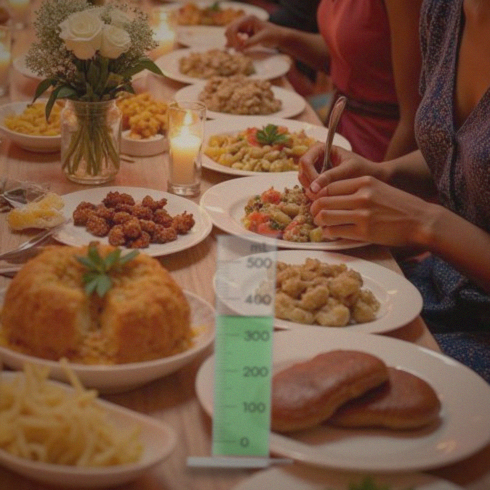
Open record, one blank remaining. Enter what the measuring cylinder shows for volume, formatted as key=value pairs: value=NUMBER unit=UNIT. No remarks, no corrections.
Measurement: value=350 unit=mL
